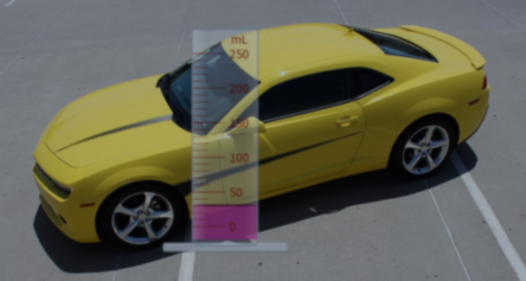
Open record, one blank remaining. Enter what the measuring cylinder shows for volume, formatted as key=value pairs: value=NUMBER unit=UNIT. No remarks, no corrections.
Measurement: value=30 unit=mL
